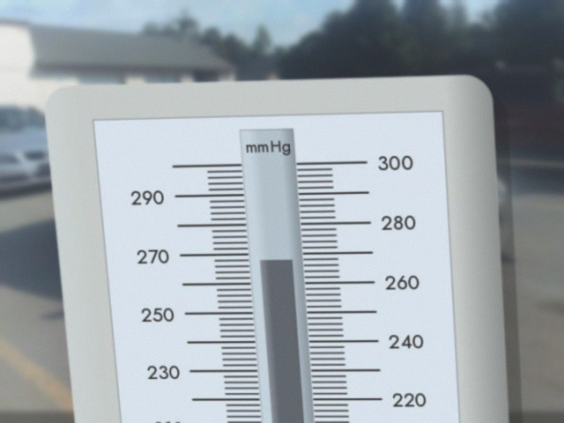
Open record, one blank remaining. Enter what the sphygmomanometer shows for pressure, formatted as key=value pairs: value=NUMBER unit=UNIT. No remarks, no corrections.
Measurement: value=268 unit=mmHg
